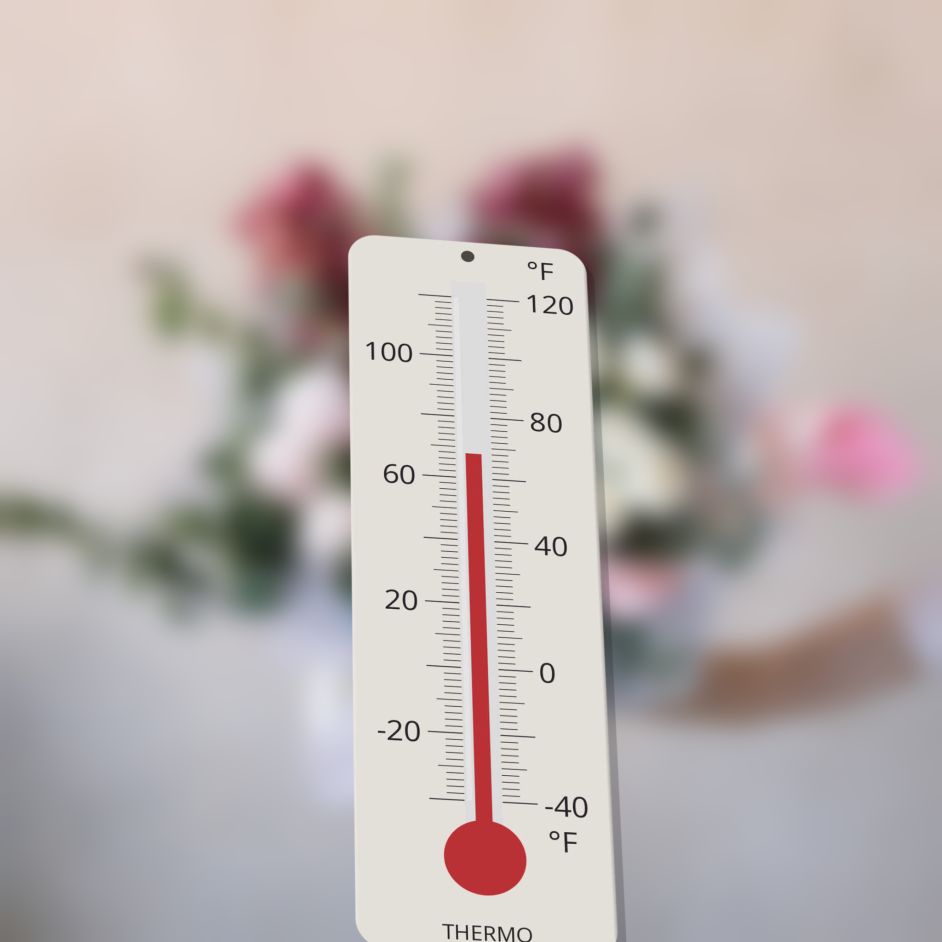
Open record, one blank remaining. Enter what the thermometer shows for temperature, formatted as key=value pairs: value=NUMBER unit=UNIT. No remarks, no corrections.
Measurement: value=68 unit=°F
